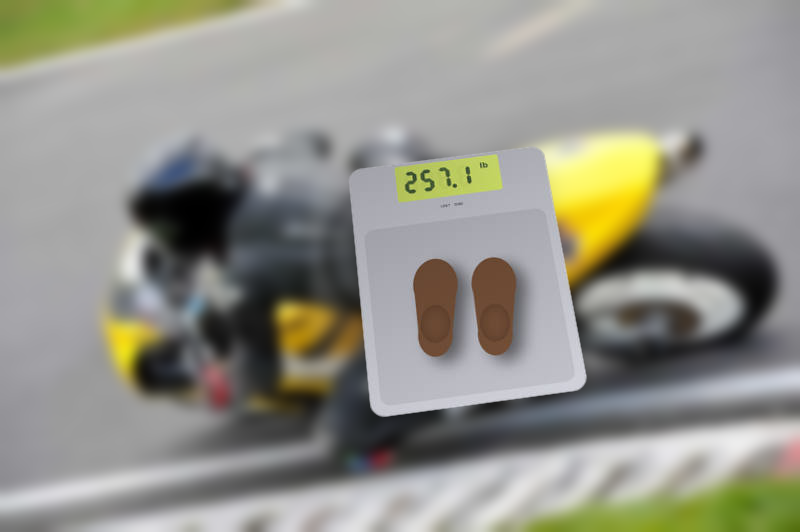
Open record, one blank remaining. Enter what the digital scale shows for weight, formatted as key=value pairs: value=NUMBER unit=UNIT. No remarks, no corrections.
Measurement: value=257.1 unit=lb
